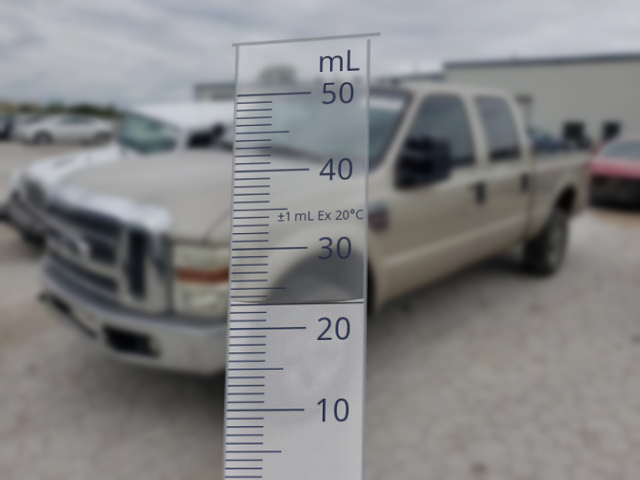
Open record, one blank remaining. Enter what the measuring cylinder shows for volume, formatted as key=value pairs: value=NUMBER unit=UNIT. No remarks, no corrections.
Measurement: value=23 unit=mL
